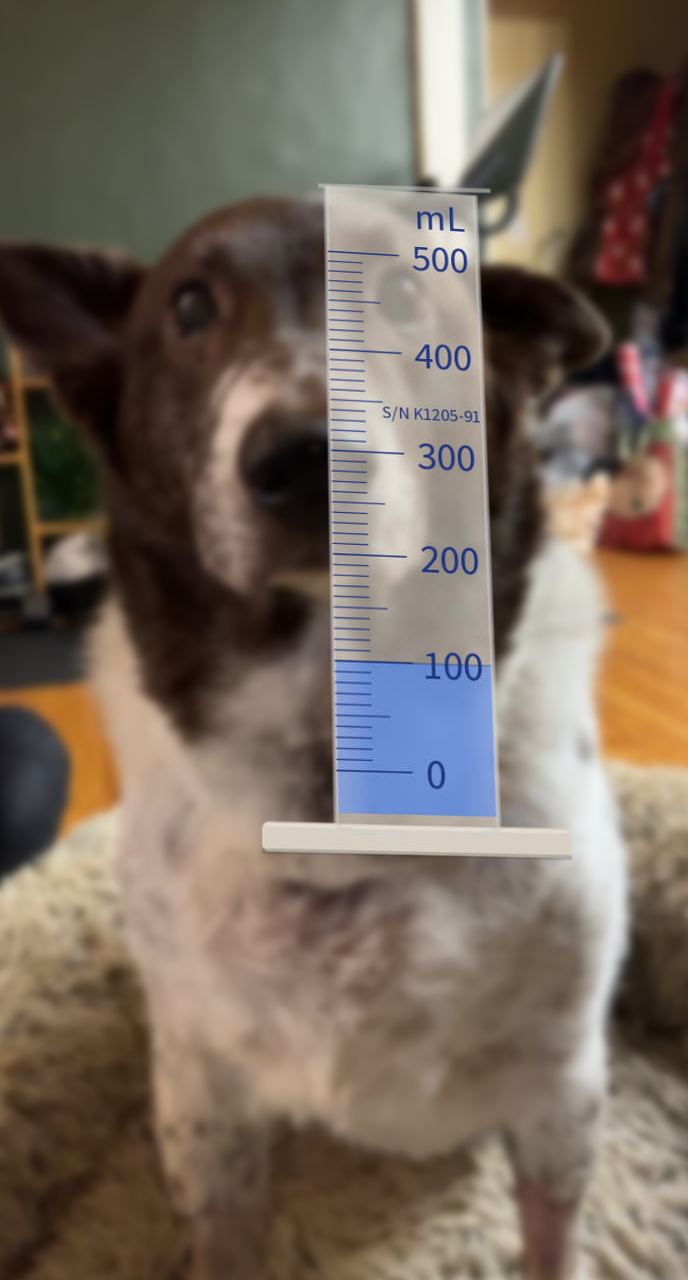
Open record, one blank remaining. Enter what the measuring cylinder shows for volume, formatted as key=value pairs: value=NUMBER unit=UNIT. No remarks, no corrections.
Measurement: value=100 unit=mL
